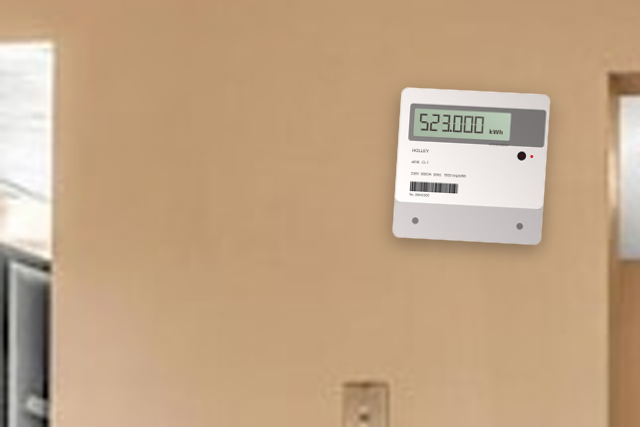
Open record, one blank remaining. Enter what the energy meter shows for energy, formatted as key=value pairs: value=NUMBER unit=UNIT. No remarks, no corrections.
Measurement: value=523.000 unit=kWh
